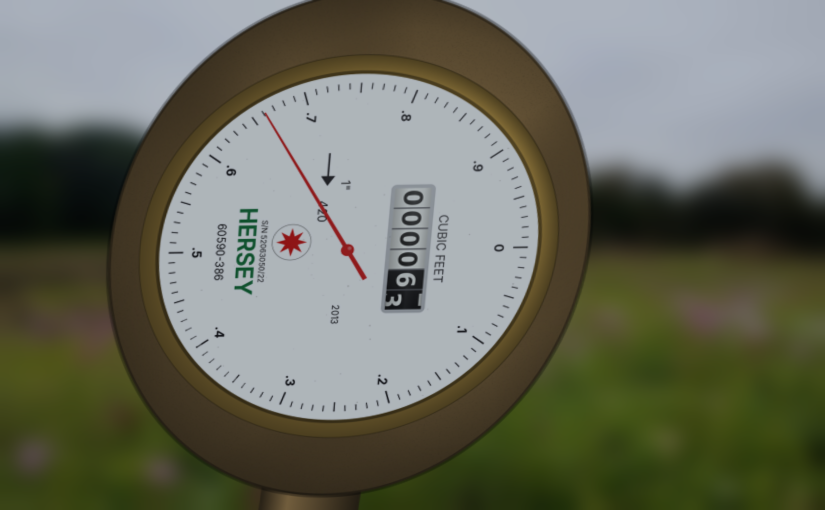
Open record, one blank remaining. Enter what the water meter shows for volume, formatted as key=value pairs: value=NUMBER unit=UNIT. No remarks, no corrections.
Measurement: value=62.66 unit=ft³
